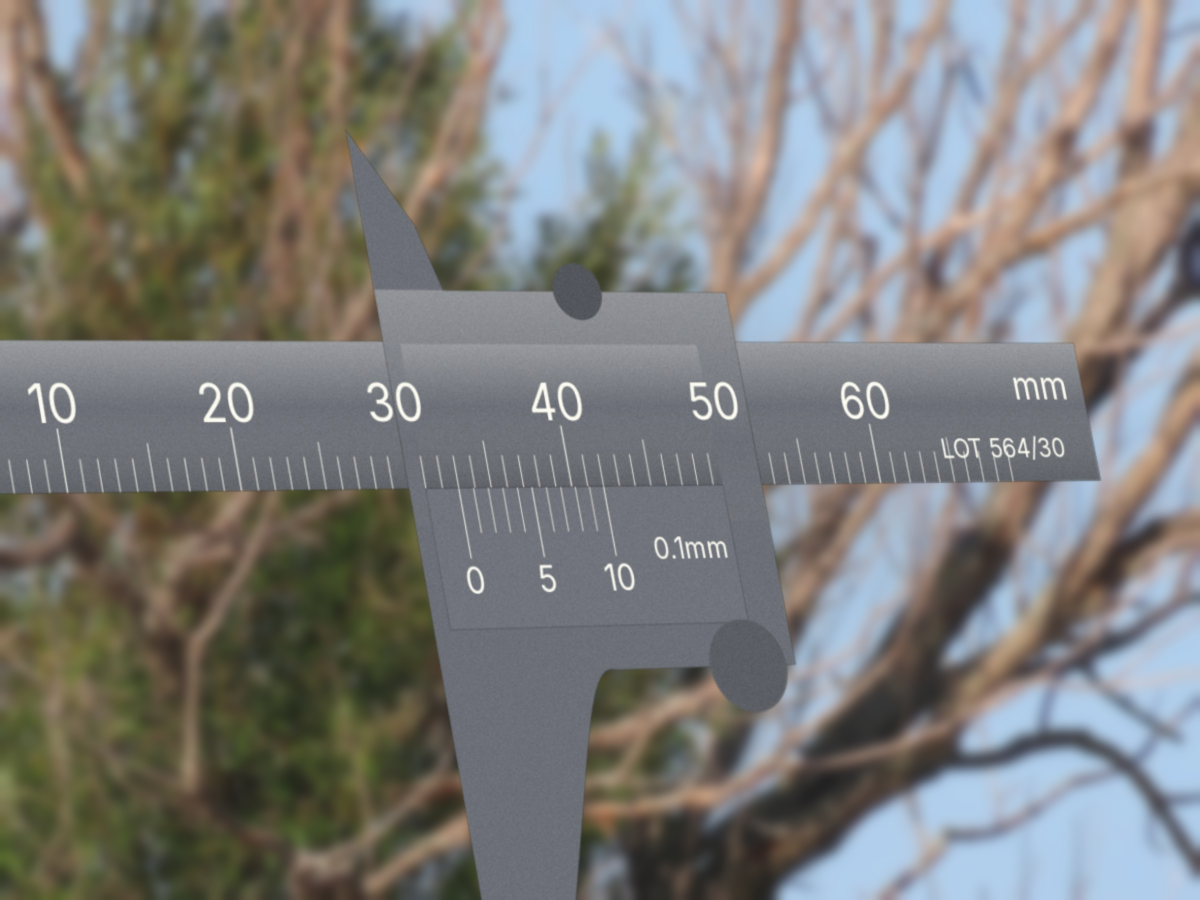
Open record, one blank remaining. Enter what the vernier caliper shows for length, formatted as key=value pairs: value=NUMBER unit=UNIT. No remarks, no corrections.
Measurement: value=33.0 unit=mm
